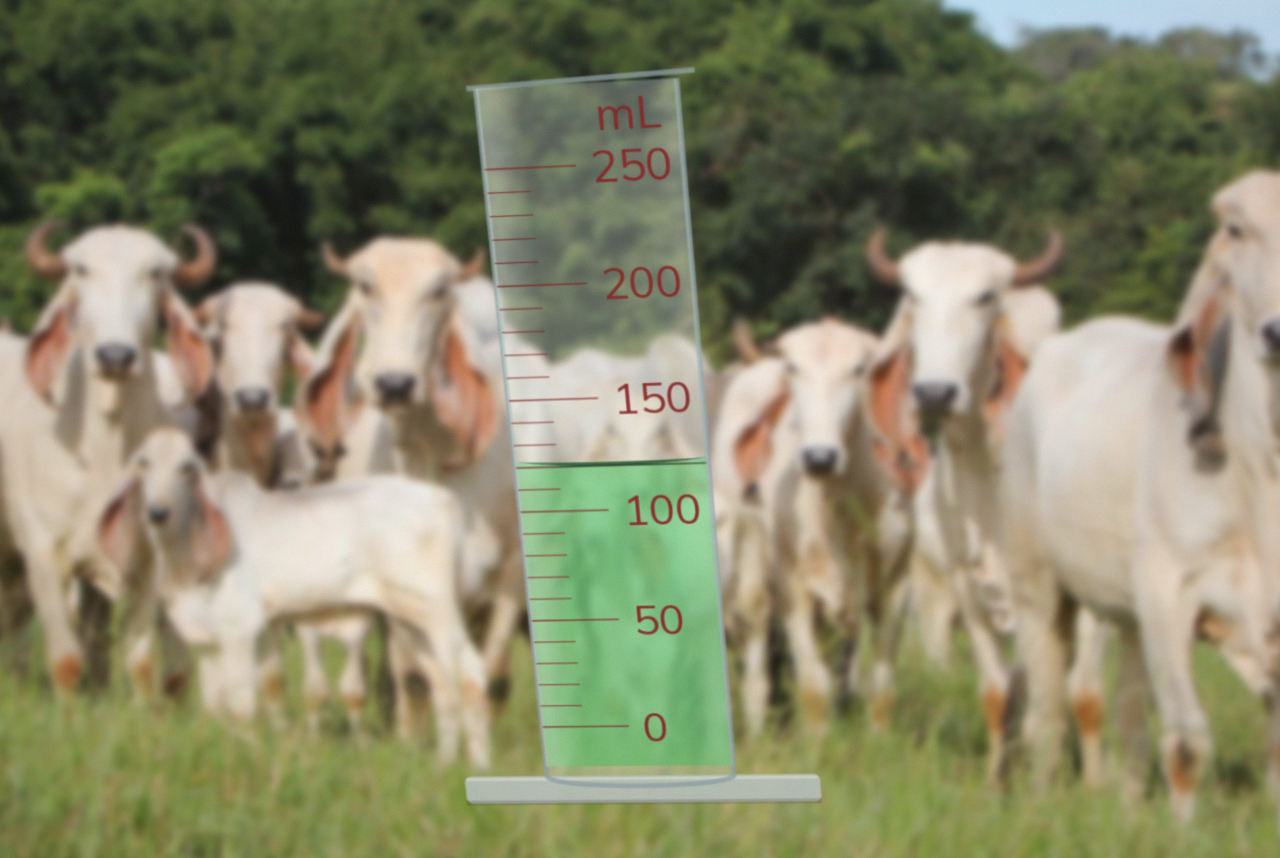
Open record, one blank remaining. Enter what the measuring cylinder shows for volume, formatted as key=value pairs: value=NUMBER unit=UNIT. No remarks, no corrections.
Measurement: value=120 unit=mL
